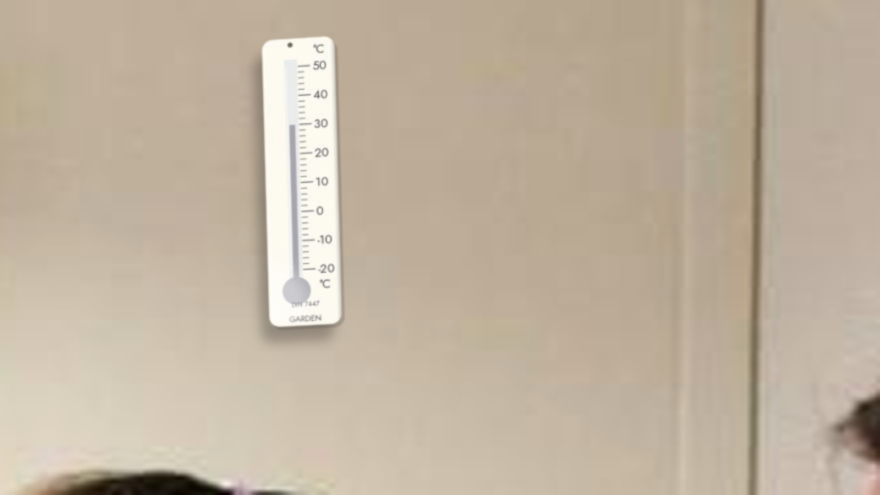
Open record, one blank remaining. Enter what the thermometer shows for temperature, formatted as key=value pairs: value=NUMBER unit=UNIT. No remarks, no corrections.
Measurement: value=30 unit=°C
